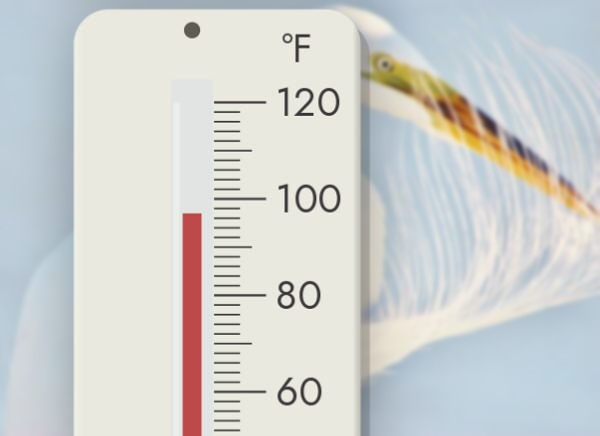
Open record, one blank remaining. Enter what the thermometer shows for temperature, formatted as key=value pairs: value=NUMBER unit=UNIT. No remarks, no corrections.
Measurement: value=97 unit=°F
